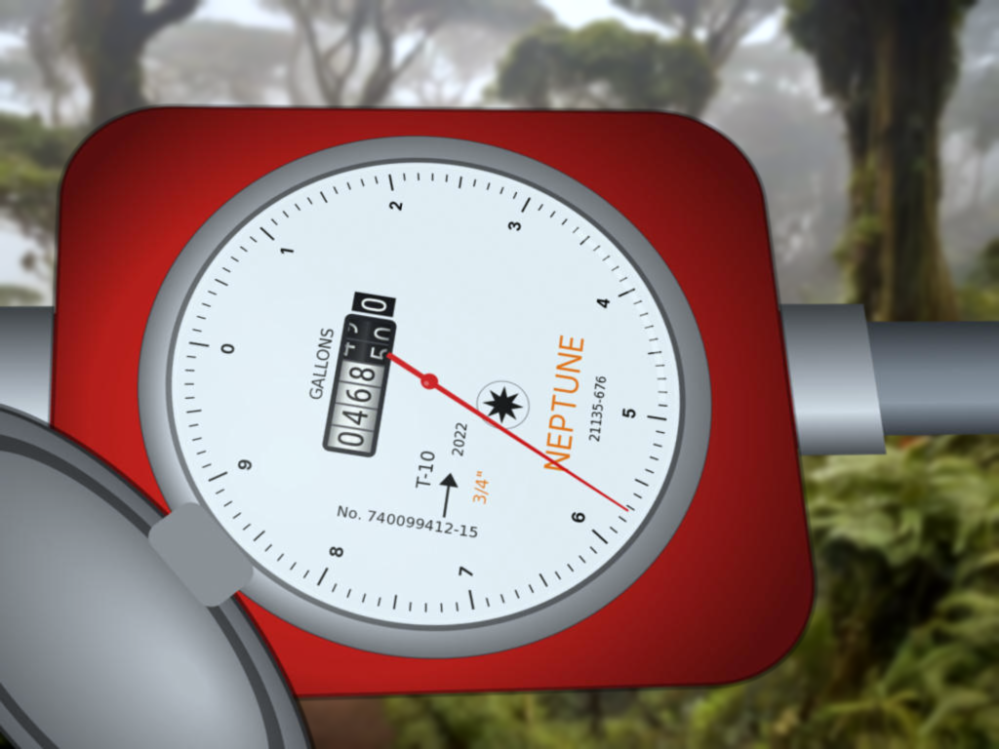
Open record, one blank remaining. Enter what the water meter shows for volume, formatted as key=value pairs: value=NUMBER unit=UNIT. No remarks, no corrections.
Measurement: value=468495.7 unit=gal
